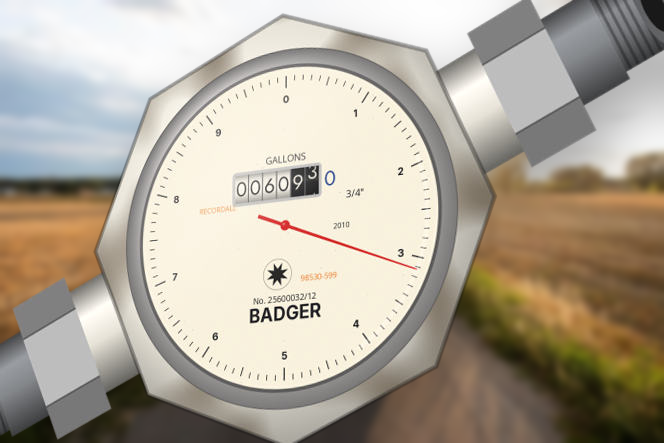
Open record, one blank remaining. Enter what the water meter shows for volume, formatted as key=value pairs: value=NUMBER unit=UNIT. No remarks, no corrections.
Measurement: value=60933.1 unit=gal
